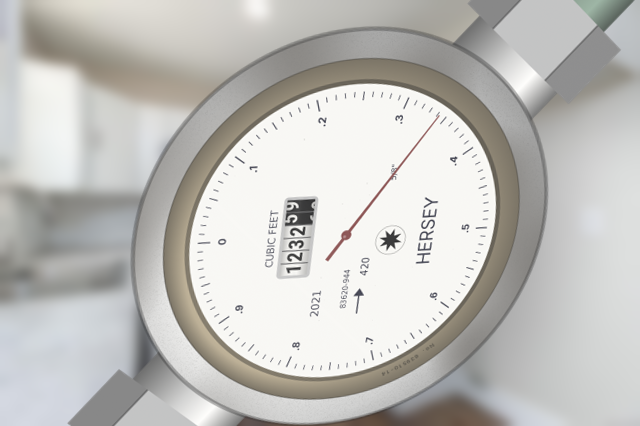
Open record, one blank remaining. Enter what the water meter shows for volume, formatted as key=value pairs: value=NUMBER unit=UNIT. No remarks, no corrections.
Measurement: value=123259.34 unit=ft³
